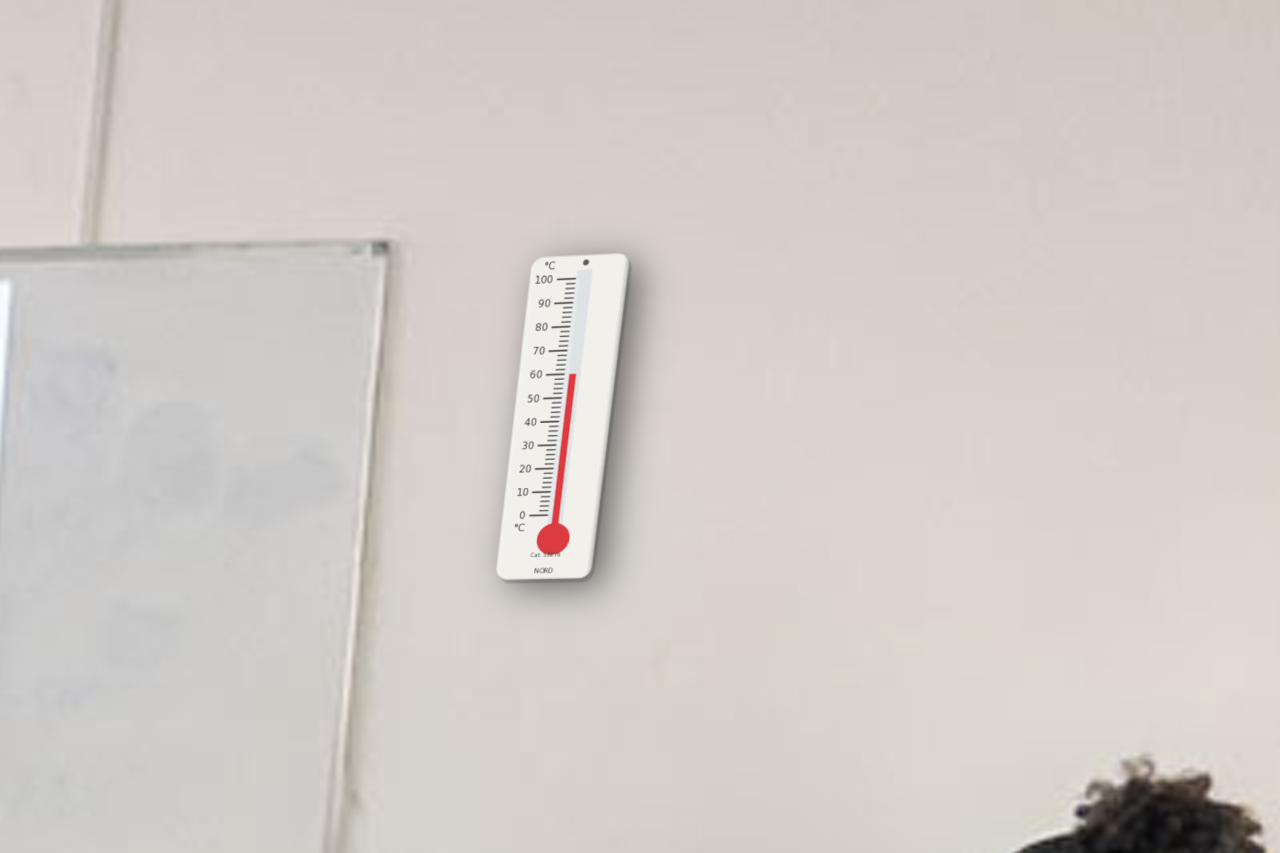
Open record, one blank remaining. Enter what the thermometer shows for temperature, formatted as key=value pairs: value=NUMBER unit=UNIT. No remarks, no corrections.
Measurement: value=60 unit=°C
